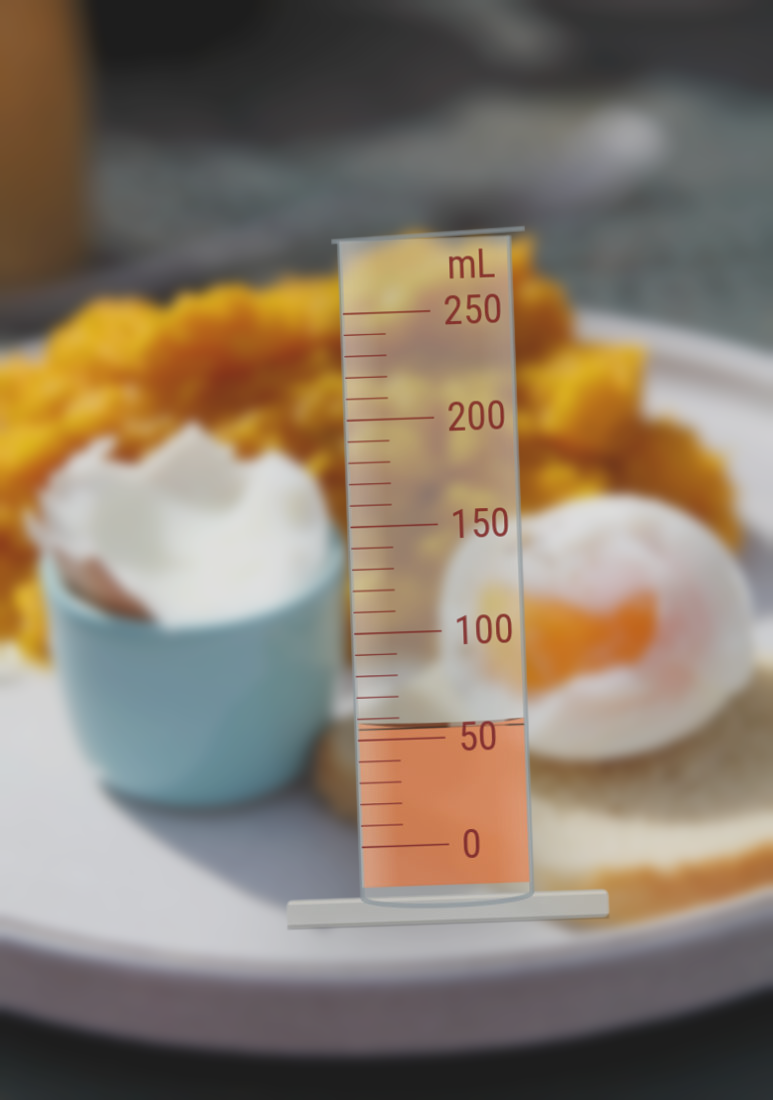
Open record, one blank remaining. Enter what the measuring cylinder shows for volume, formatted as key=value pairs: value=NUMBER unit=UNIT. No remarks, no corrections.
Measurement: value=55 unit=mL
